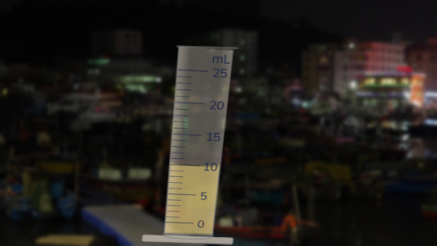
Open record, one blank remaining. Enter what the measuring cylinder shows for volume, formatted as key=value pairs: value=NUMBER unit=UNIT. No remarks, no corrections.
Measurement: value=10 unit=mL
